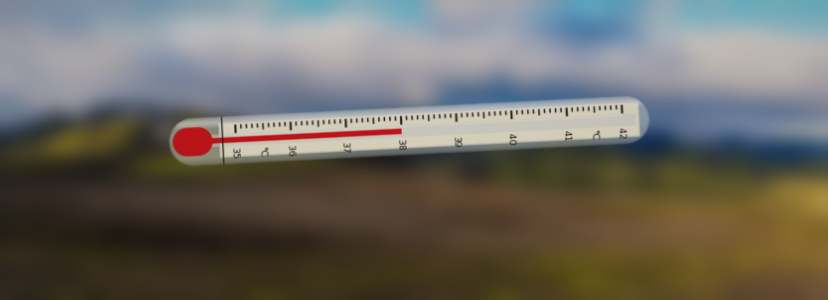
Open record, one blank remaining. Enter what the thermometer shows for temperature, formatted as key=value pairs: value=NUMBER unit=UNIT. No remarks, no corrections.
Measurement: value=38 unit=°C
